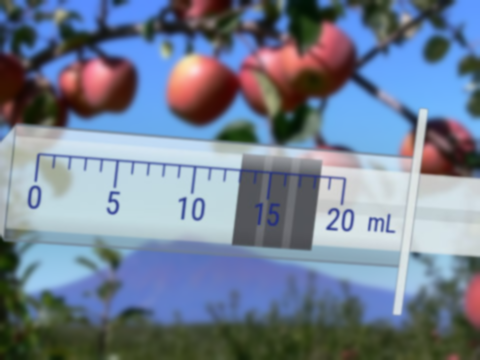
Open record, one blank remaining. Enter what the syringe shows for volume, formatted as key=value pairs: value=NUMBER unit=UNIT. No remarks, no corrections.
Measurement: value=13 unit=mL
